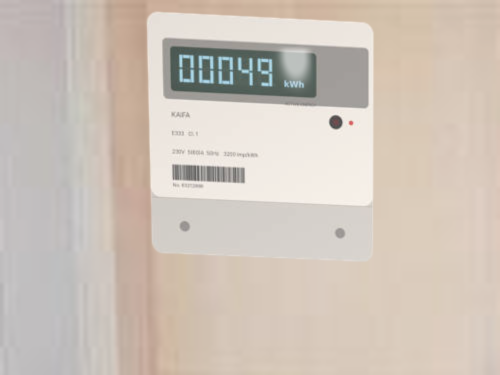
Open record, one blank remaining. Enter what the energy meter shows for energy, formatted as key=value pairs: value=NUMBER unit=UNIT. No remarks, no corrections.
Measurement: value=49 unit=kWh
